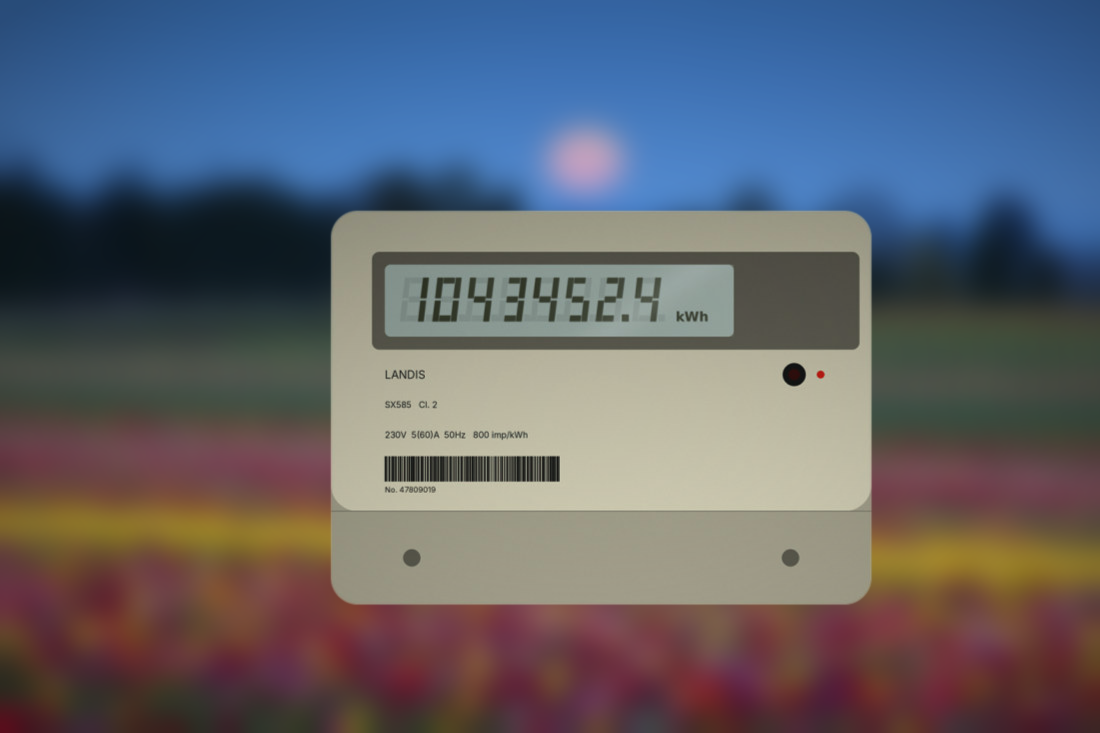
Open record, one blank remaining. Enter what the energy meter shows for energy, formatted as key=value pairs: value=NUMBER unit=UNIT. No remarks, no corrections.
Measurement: value=1043452.4 unit=kWh
